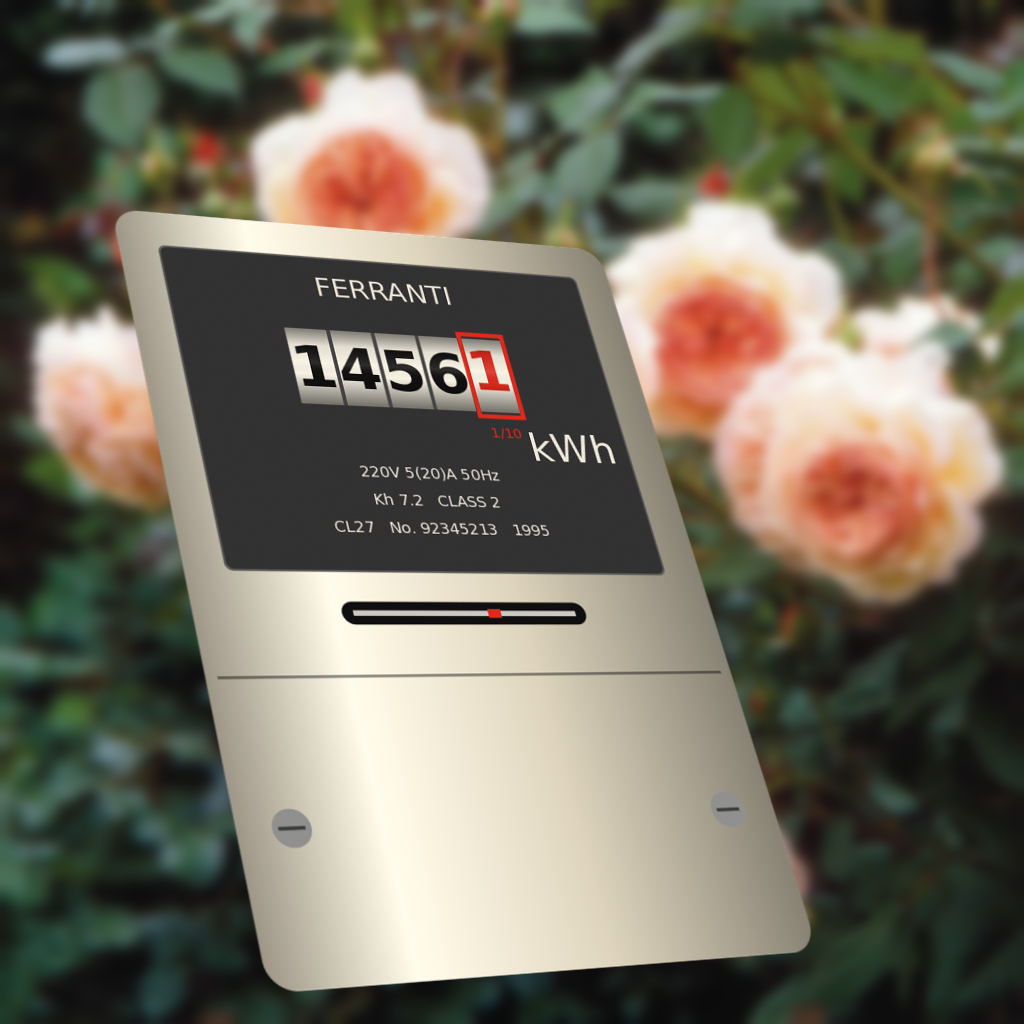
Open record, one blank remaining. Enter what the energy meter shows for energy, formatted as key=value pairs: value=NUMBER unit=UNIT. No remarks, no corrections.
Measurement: value=1456.1 unit=kWh
